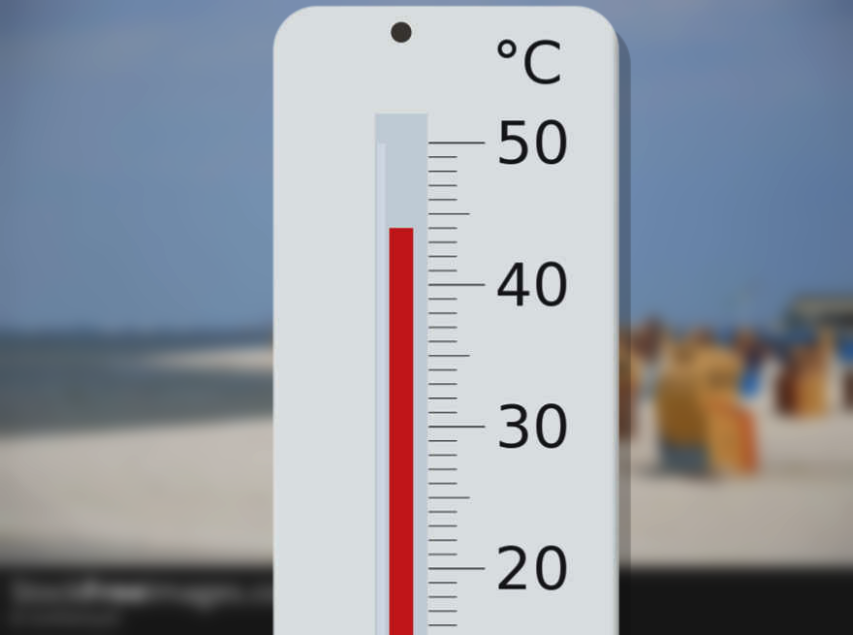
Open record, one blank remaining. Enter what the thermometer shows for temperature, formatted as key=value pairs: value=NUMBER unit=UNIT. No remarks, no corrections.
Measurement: value=44 unit=°C
